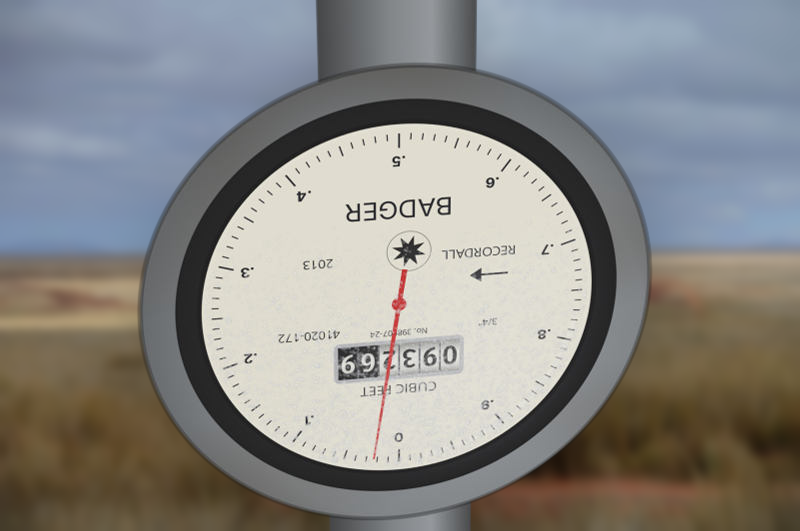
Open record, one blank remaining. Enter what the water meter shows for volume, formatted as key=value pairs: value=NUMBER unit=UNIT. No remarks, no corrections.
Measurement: value=93269.02 unit=ft³
